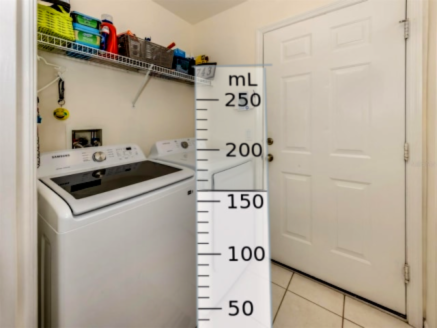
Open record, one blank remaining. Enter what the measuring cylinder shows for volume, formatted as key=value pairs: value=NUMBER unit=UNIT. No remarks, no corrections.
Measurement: value=160 unit=mL
